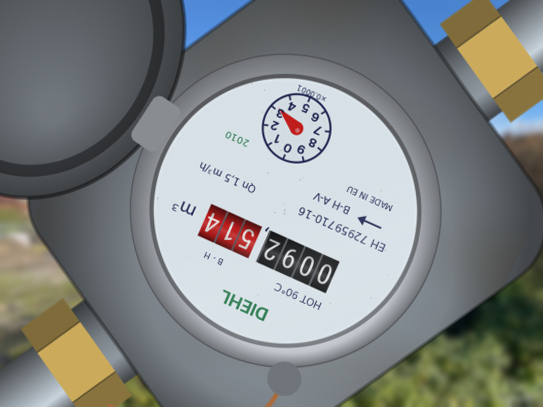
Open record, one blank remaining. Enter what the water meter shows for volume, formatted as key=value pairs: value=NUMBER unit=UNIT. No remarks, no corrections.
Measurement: value=92.5143 unit=m³
